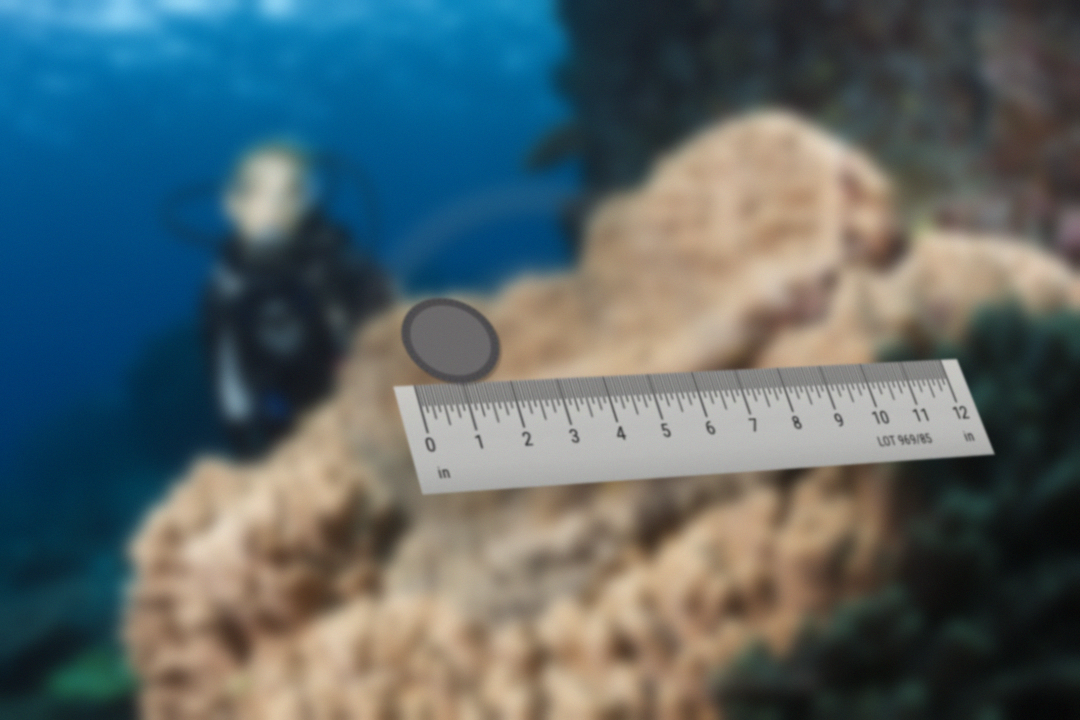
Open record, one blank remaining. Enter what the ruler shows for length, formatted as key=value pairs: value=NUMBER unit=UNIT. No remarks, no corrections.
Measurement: value=2 unit=in
